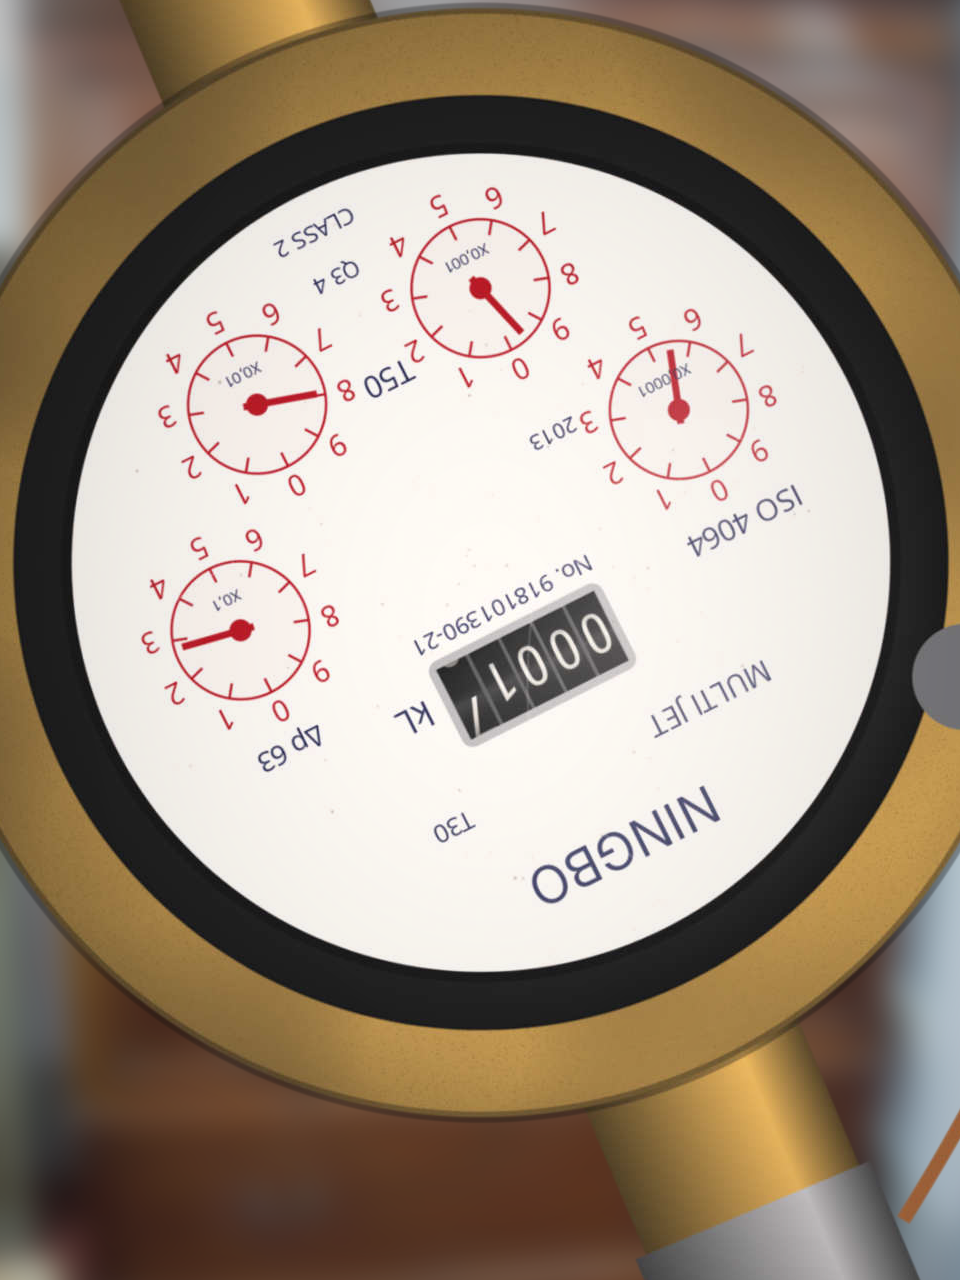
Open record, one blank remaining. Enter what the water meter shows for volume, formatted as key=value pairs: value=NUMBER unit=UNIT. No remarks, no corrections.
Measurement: value=17.2795 unit=kL
